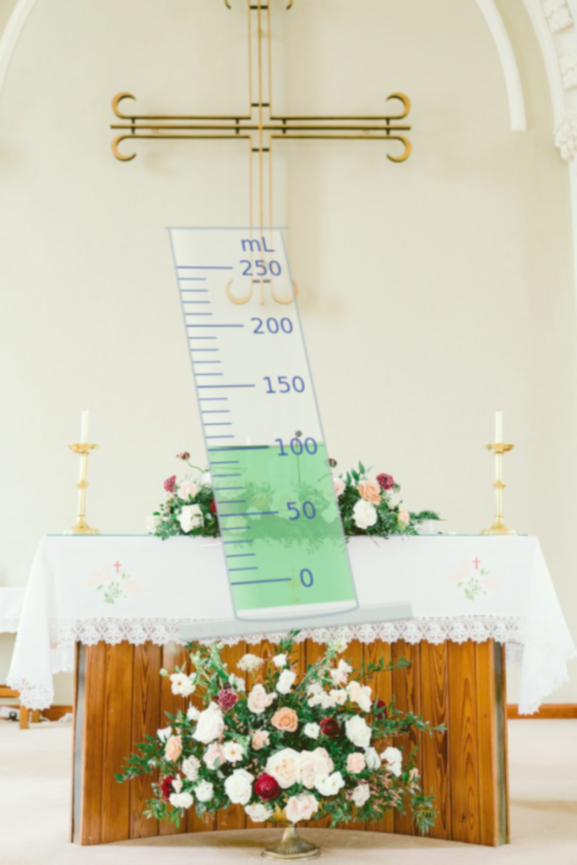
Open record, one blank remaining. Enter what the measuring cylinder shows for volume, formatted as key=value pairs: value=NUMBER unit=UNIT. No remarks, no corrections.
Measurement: value=100 unit=mL
